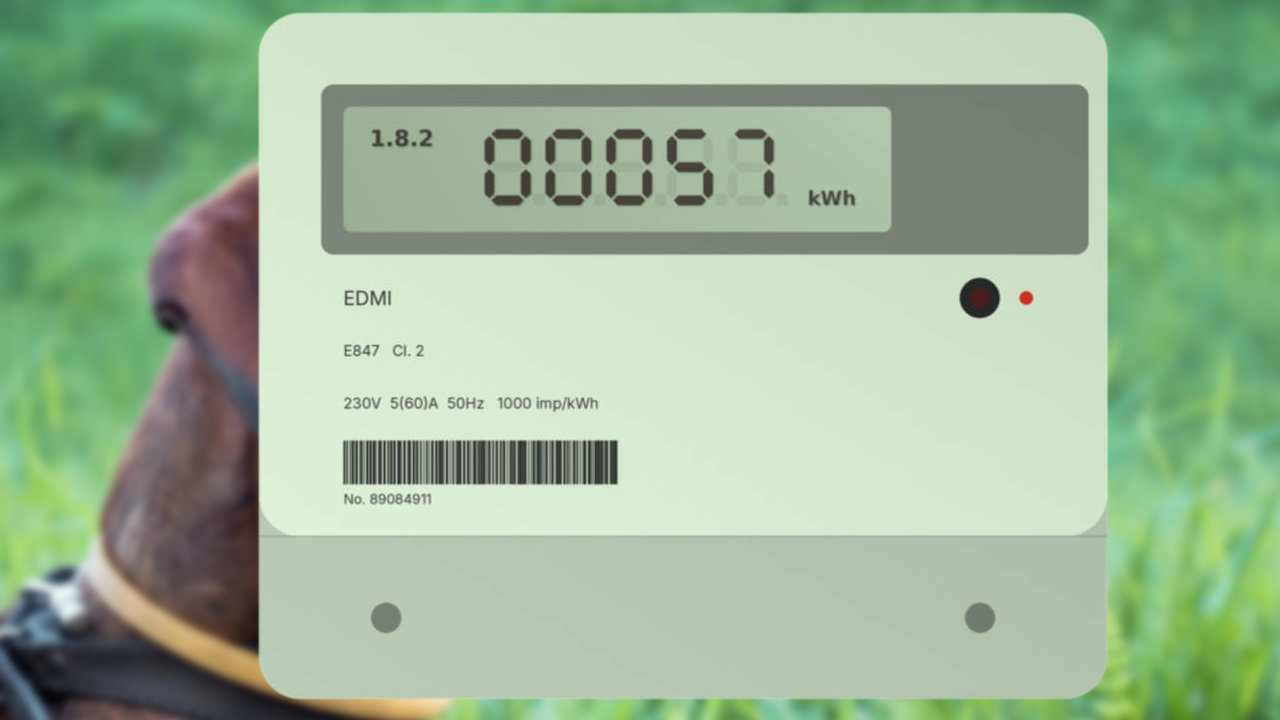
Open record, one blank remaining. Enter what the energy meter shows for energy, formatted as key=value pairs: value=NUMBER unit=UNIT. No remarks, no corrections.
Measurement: value=57 unit=kWh
